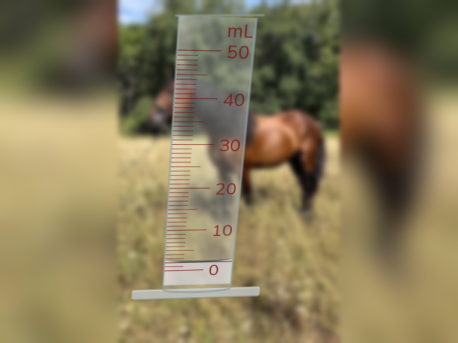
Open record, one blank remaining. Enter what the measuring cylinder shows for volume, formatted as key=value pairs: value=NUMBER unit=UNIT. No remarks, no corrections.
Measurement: value=2 unit=mL
